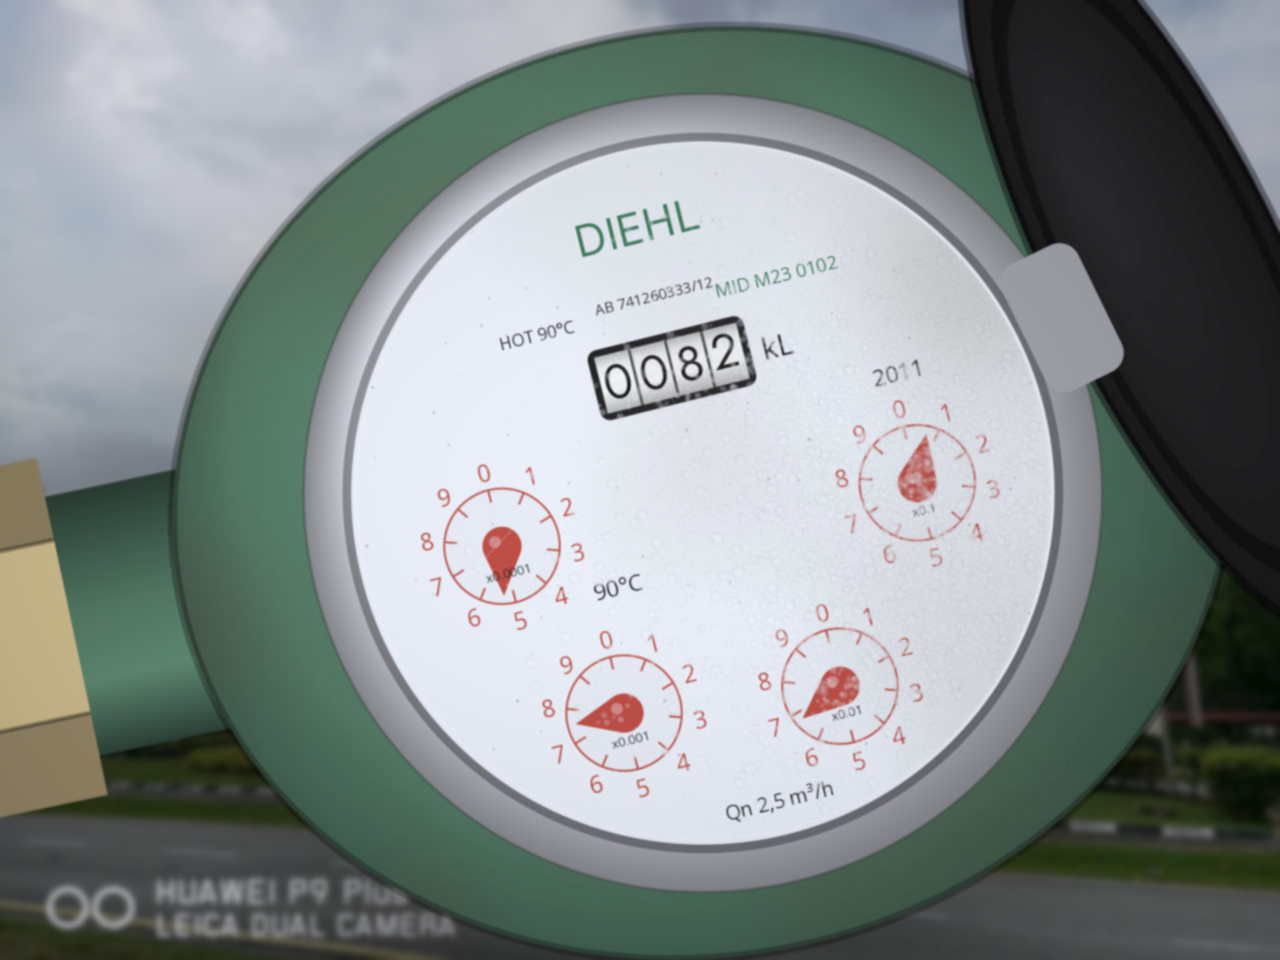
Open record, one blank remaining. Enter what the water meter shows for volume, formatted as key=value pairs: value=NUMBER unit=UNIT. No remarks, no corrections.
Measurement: value=82.0675 unit=kL
